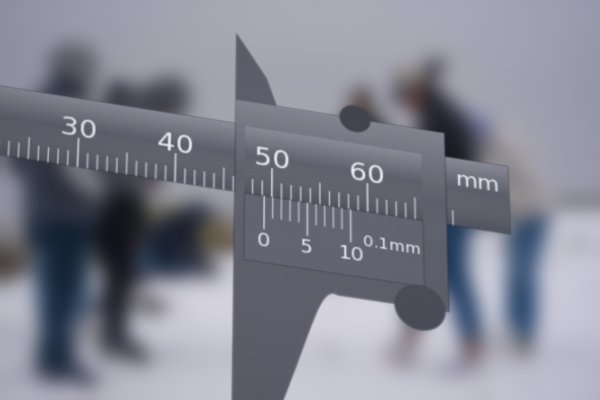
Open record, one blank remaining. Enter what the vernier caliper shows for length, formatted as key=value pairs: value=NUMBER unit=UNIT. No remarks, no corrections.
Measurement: value=49.2 unit=mm
